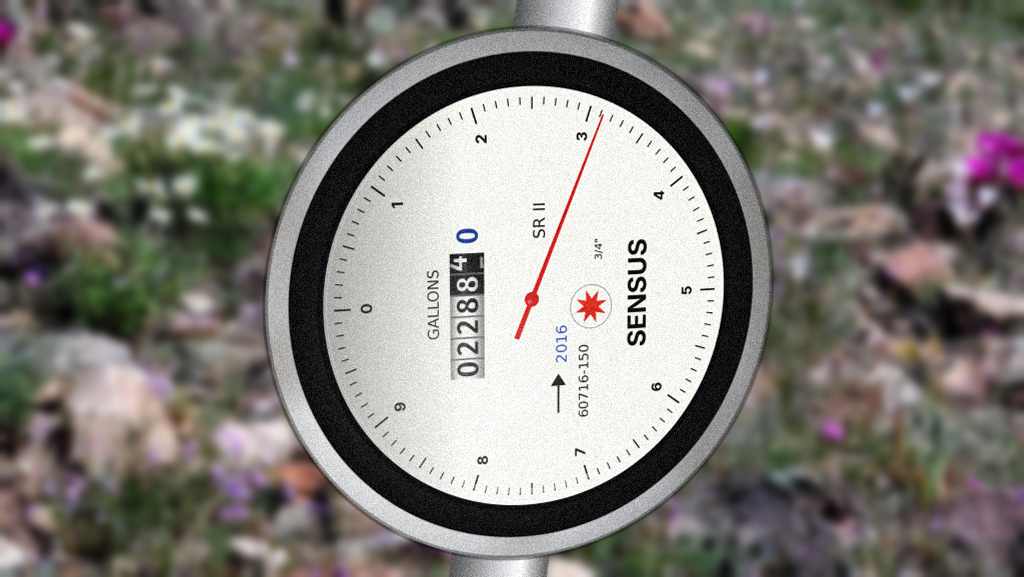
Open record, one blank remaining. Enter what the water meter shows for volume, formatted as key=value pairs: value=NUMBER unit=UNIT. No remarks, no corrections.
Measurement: value=228843.1 unit=gal
